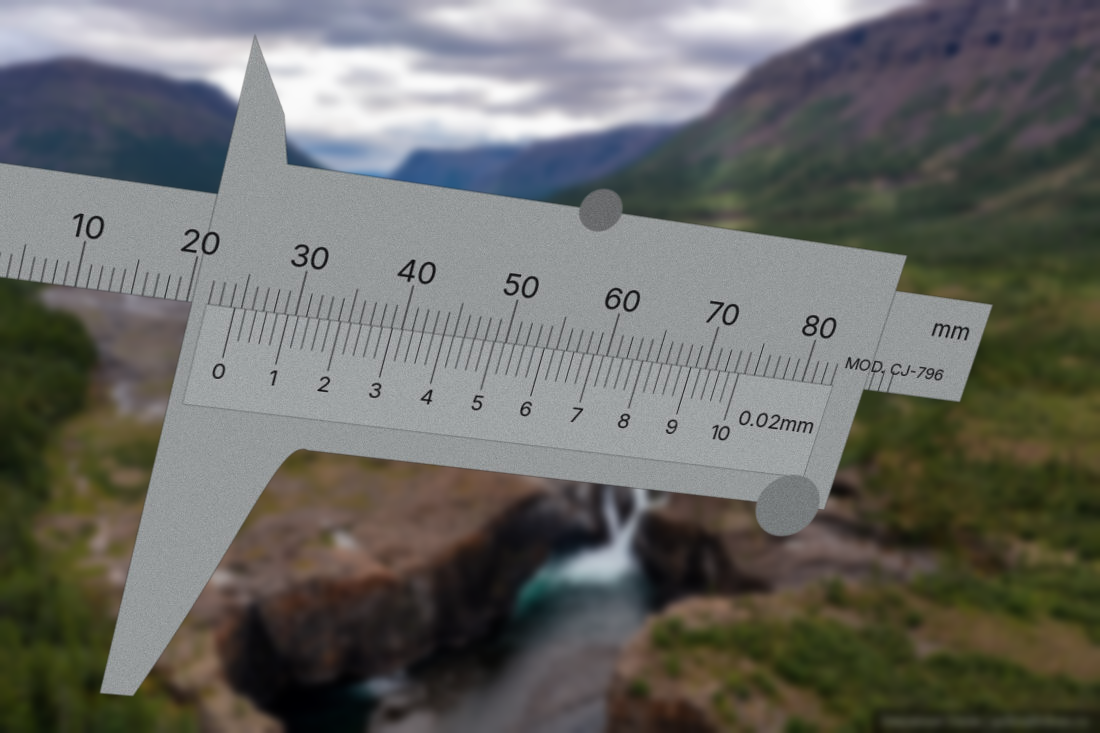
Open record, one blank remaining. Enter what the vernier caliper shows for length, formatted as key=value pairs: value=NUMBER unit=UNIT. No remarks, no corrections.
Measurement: value=24.4 unit=mm
